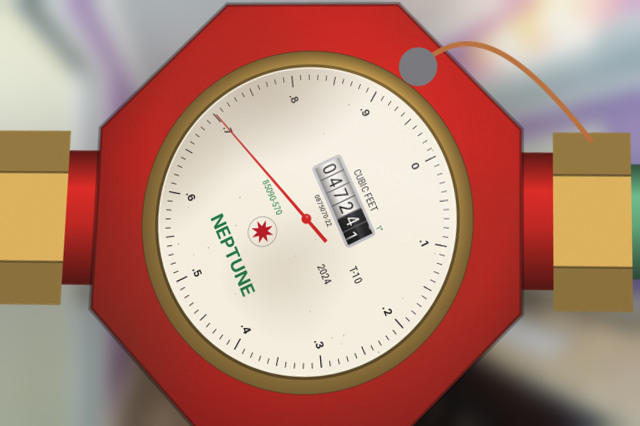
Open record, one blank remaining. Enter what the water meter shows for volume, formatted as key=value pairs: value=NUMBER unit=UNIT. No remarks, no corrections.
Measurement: value=47240.70 unit=ft³
